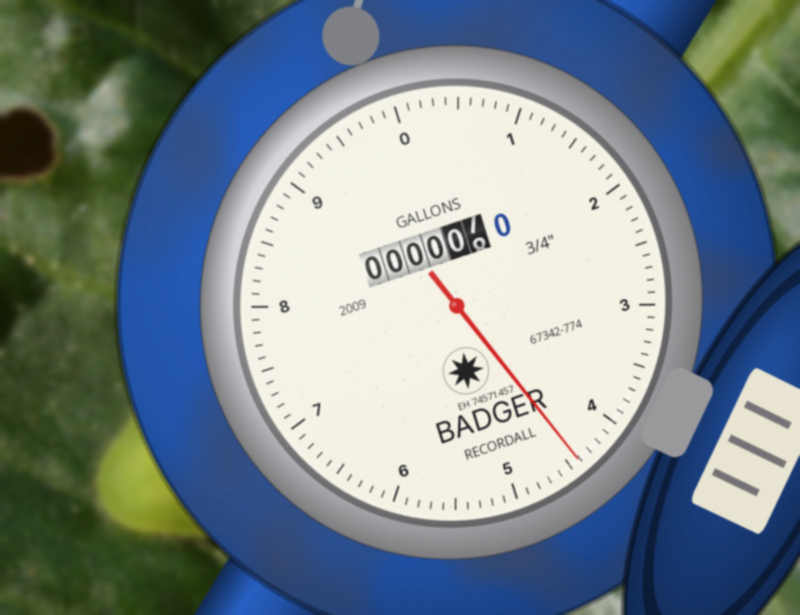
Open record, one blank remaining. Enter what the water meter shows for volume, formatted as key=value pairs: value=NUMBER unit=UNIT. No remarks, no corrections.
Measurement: value=74.4 unit=gal
